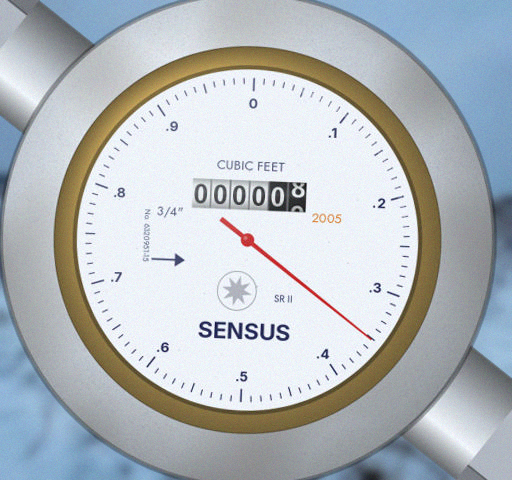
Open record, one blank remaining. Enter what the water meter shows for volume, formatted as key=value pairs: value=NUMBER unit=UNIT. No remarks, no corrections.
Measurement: value=8.35 unit=ft³
